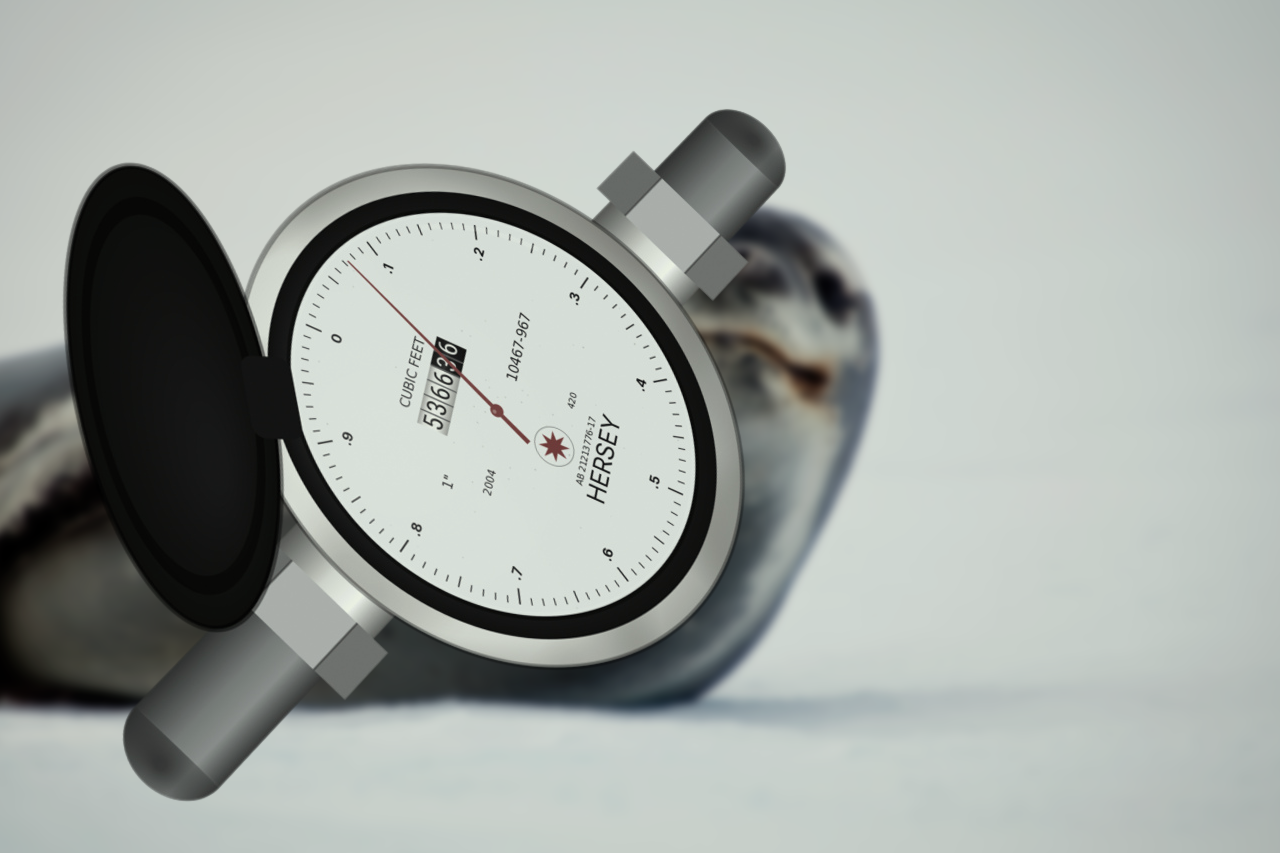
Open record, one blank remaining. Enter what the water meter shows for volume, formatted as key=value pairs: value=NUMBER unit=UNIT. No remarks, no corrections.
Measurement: value=536636.07 unit=ft³
